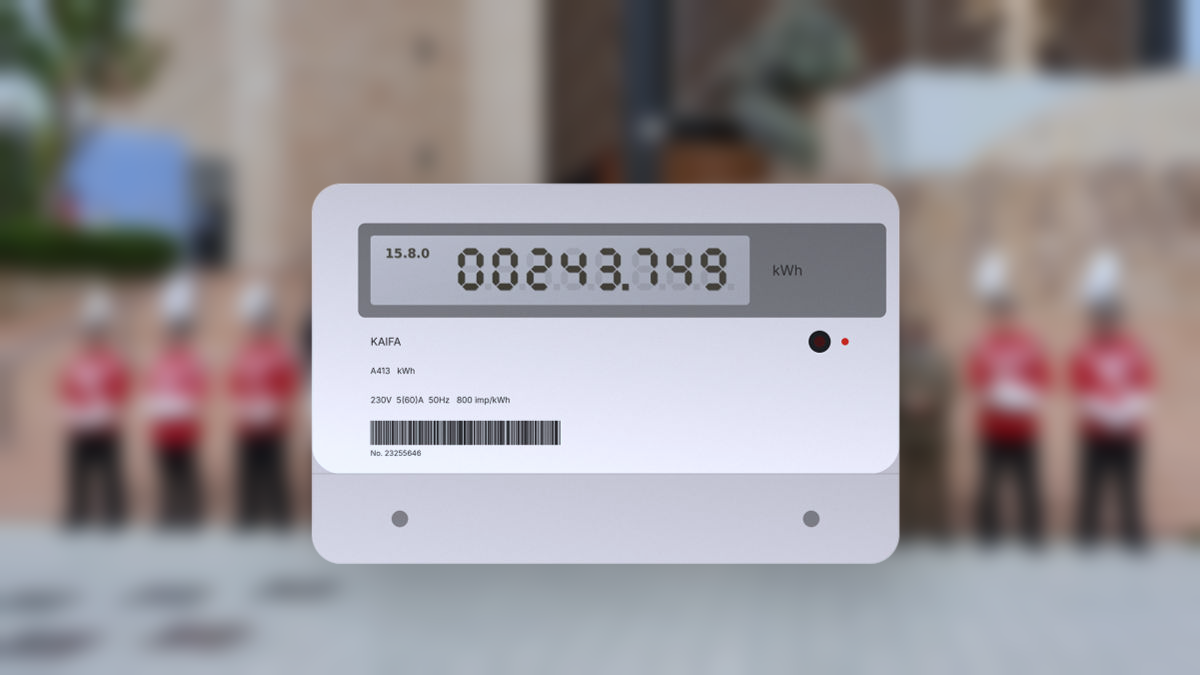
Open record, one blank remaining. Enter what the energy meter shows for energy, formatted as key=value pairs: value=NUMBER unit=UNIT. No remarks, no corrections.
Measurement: value=243.749 unit=kWh
